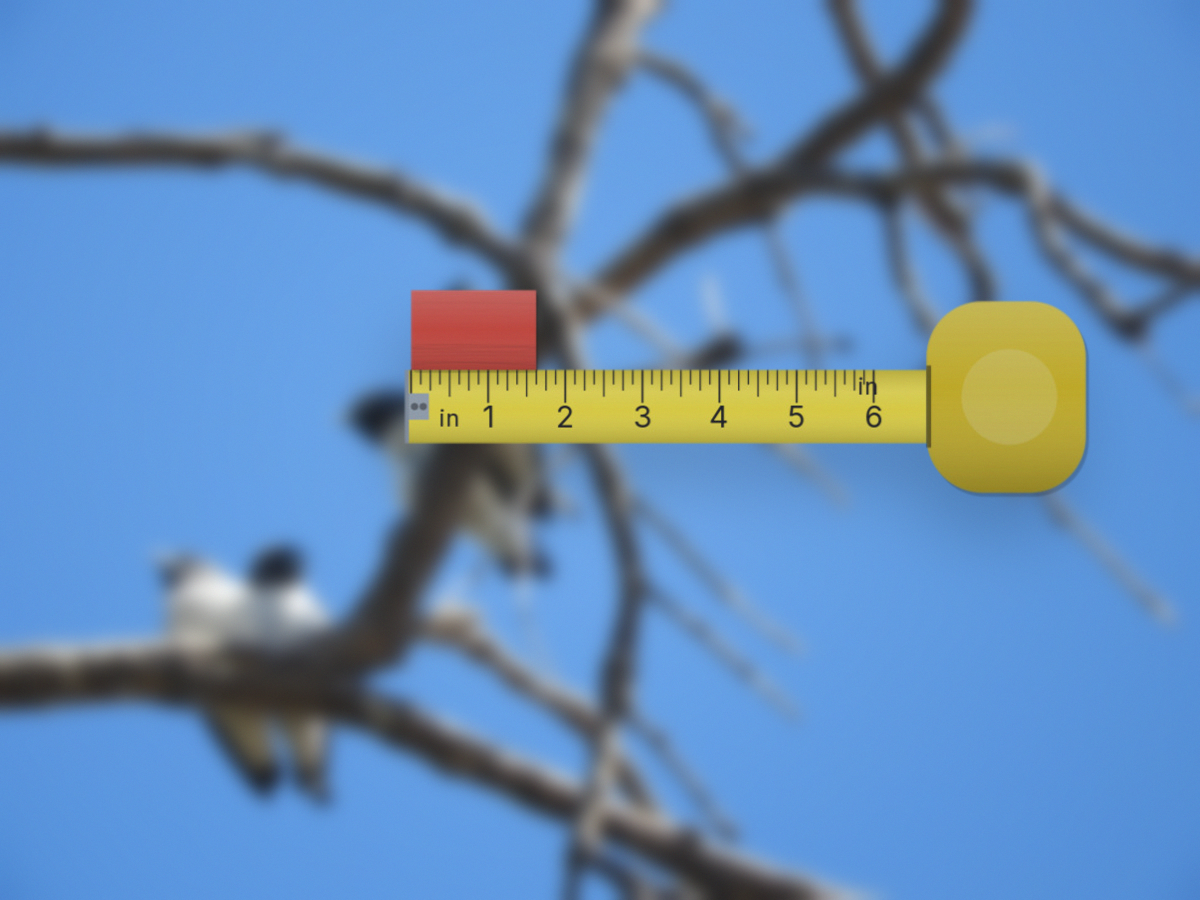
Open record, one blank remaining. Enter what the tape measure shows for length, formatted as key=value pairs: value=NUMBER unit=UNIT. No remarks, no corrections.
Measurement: value=1.625 unit=in
